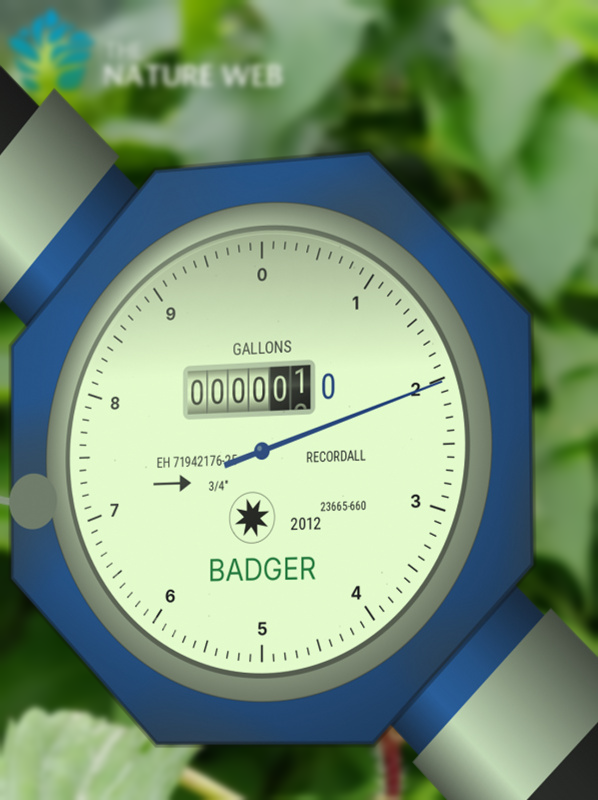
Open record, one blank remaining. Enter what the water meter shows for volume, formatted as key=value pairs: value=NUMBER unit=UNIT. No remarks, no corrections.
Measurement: value=12.0 unit=gal
